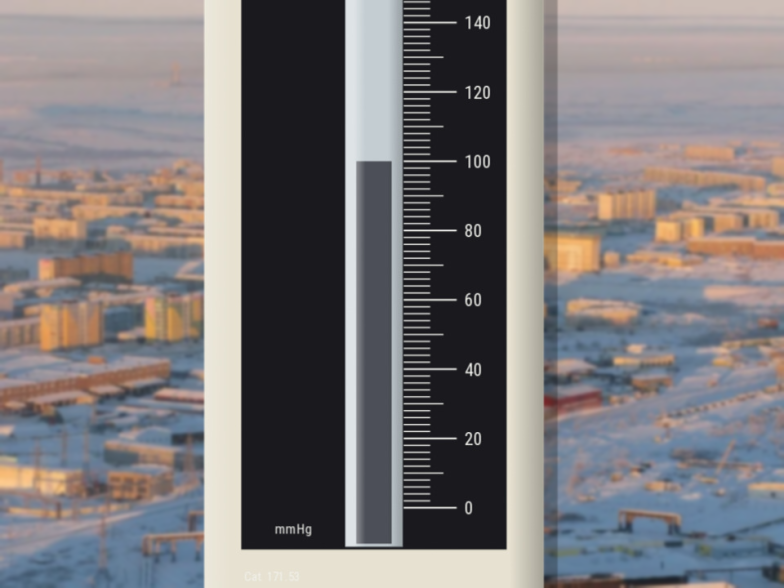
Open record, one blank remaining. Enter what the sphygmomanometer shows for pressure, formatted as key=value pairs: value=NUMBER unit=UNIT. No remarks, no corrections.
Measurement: value=100 unit=mmHg
